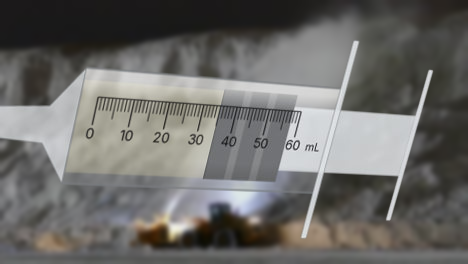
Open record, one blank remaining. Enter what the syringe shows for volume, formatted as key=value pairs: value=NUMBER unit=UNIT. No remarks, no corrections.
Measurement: value=35 unit=mL
